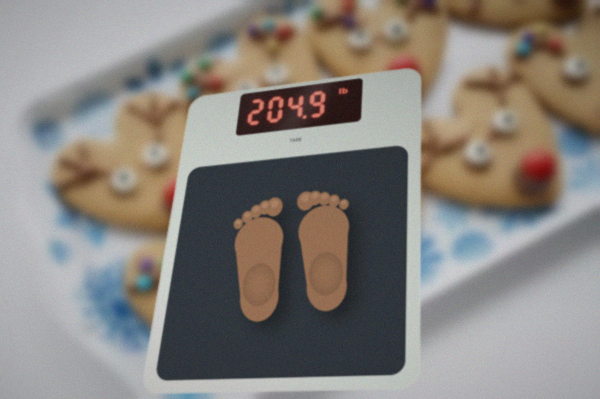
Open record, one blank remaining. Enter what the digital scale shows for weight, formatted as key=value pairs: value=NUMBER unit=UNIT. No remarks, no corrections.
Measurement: value=204.9 unit=lb
